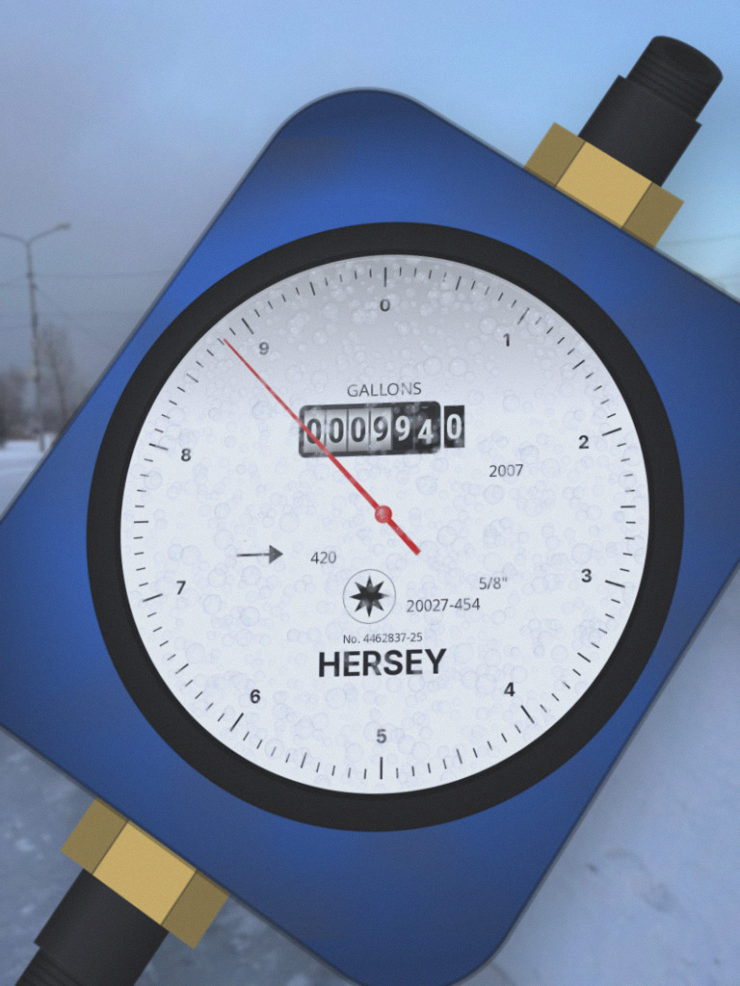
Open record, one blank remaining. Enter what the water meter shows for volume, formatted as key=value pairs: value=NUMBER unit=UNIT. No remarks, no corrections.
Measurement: value=9938.8 unit=gal
